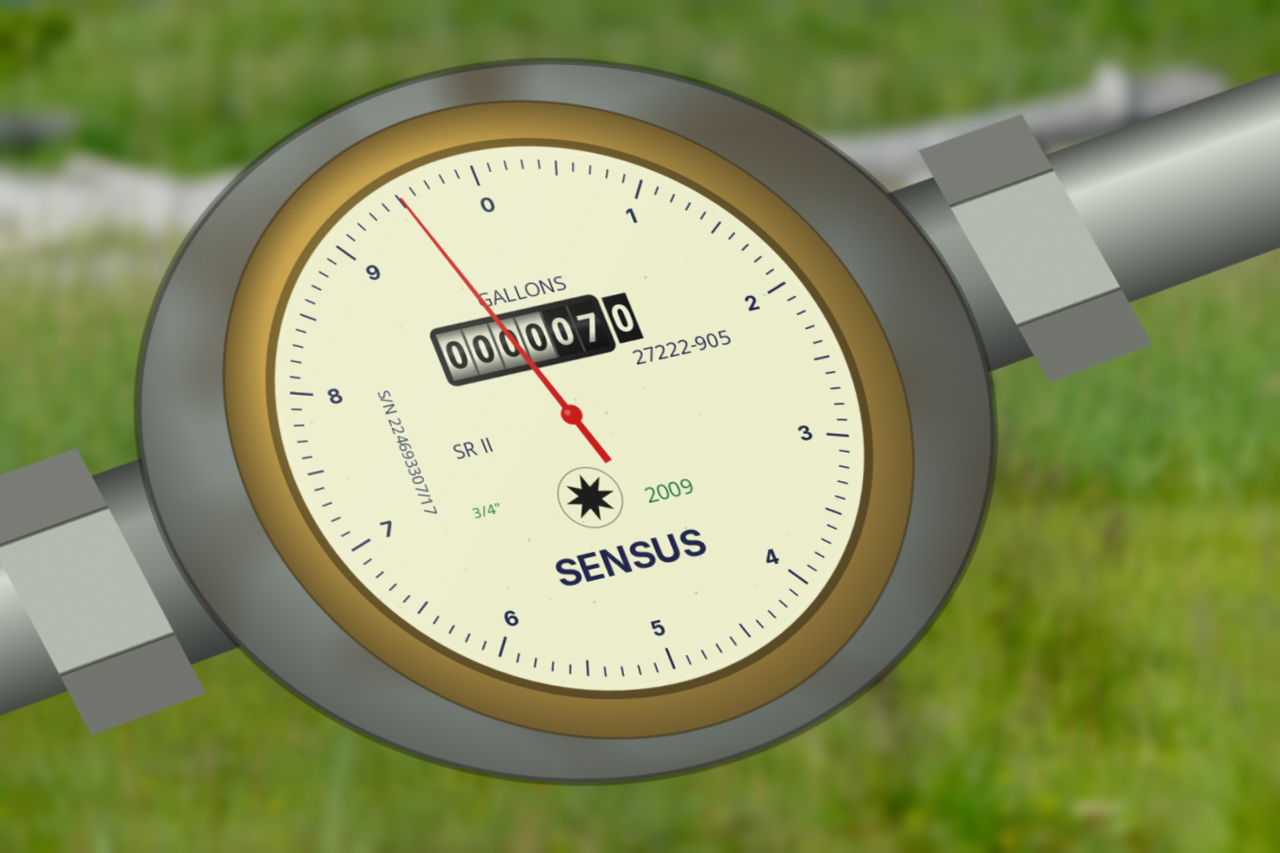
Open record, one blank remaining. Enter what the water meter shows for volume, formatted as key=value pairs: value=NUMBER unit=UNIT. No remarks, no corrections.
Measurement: value=69.5 unit=gal
